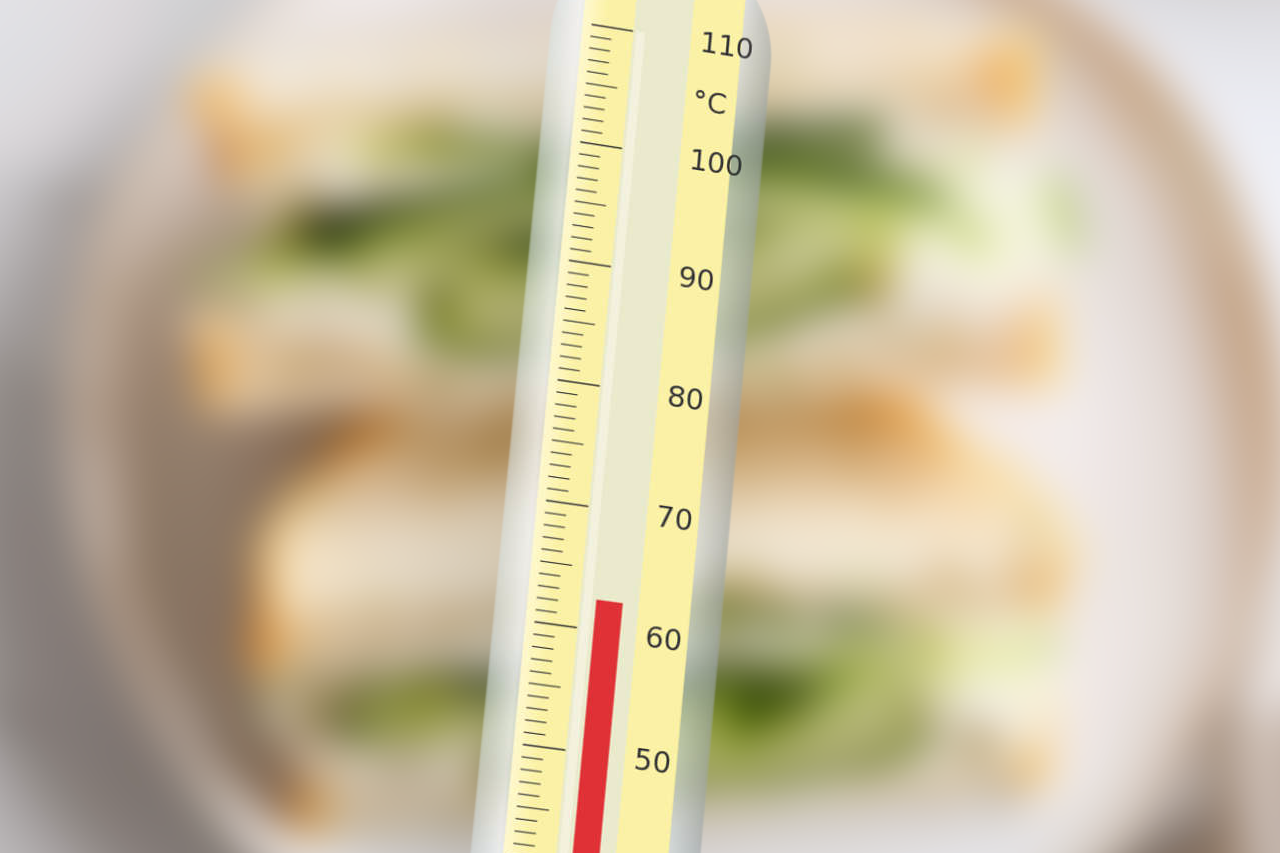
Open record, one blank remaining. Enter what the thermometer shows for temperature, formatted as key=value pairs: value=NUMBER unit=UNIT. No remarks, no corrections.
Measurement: value=62.5 unit=°C
